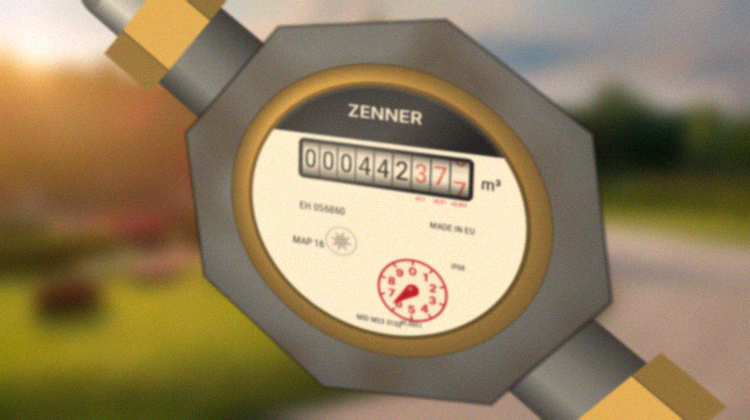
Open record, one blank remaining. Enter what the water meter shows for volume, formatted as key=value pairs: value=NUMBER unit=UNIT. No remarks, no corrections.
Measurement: value=442.3766 unit=m³
